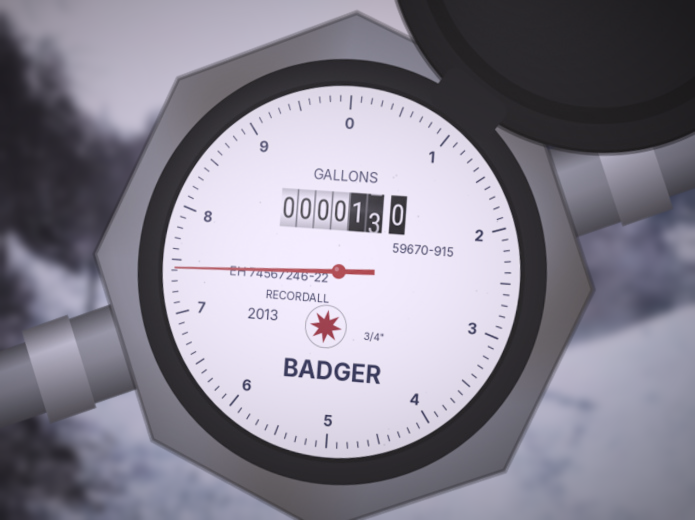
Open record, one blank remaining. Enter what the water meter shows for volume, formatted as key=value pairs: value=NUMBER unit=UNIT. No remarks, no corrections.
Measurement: value=127.4 unit=gal
